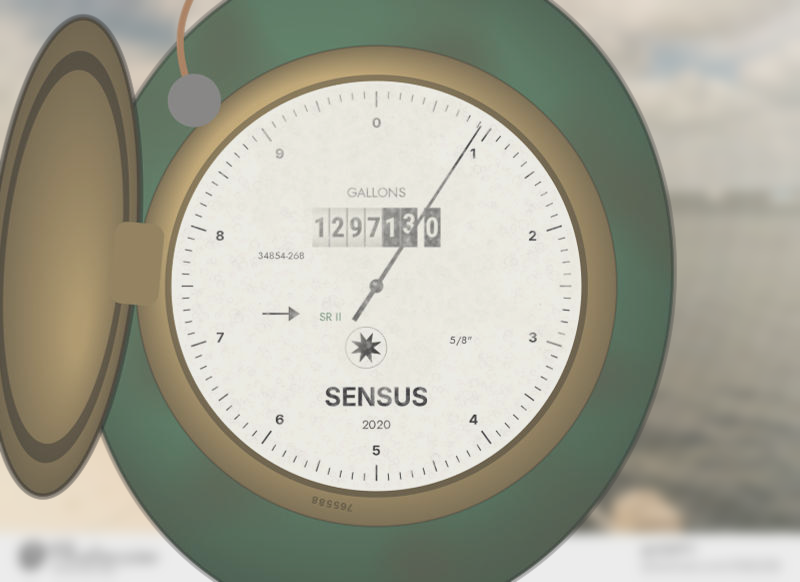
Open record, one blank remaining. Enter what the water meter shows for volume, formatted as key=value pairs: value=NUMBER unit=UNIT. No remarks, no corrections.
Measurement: value=1297130.9 unit=gal
